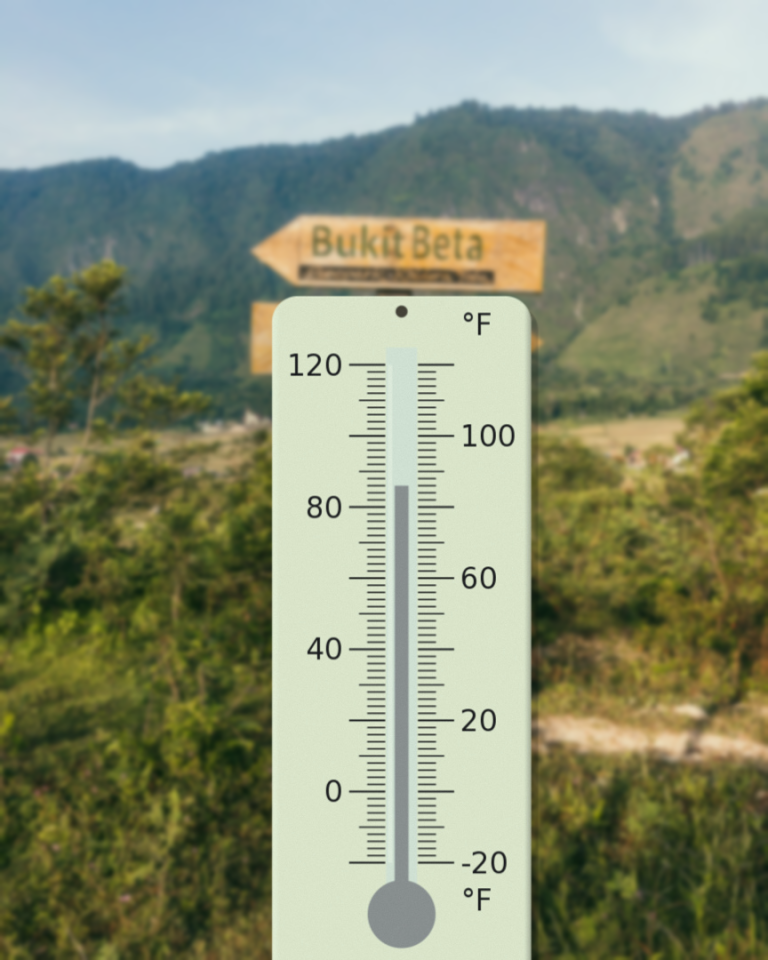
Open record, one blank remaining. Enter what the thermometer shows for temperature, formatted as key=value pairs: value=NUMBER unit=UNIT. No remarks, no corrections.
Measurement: value=86 unit=°F
